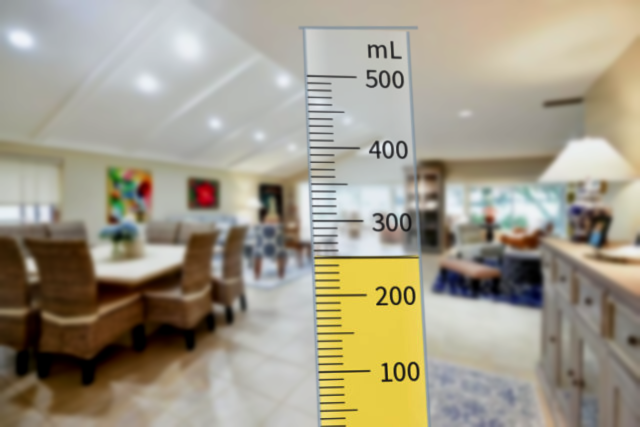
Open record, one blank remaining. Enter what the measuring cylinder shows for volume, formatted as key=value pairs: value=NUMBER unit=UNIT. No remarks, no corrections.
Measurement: value=250 unit=mL
